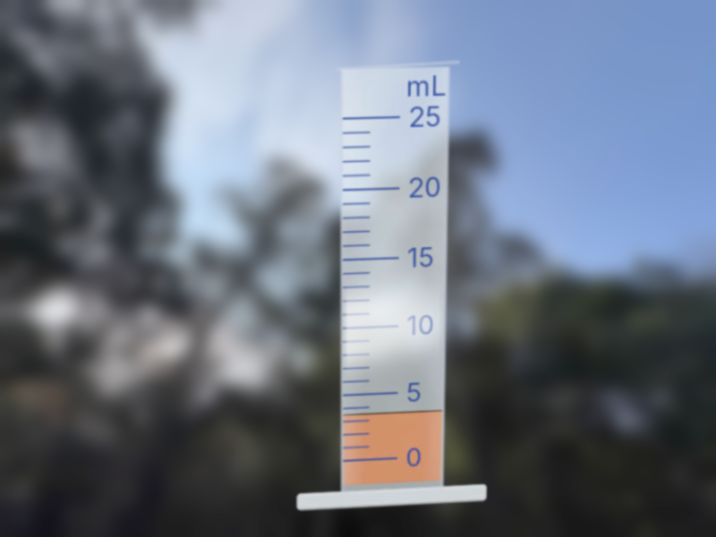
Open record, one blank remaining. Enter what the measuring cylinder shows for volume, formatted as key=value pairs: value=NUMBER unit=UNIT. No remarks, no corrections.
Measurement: value=3.5 unit=mL
